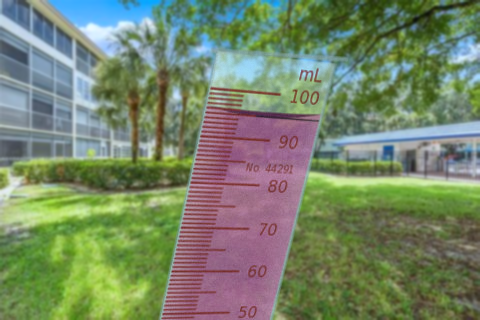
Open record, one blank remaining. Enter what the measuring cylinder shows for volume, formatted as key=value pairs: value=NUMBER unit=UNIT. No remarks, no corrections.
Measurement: value=95 unit=mL
